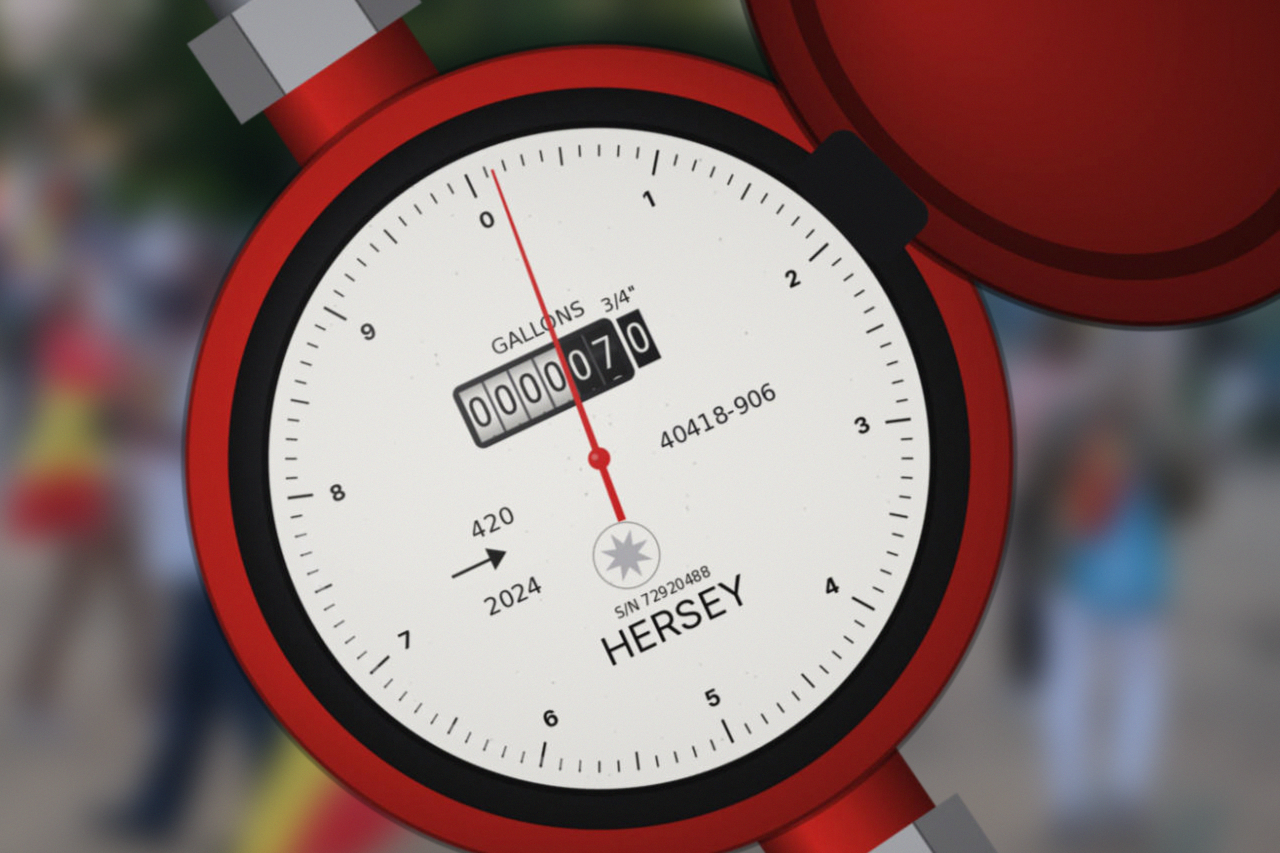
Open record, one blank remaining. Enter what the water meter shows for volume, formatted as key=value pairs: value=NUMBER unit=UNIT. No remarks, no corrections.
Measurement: value=70.1 unit=gal
